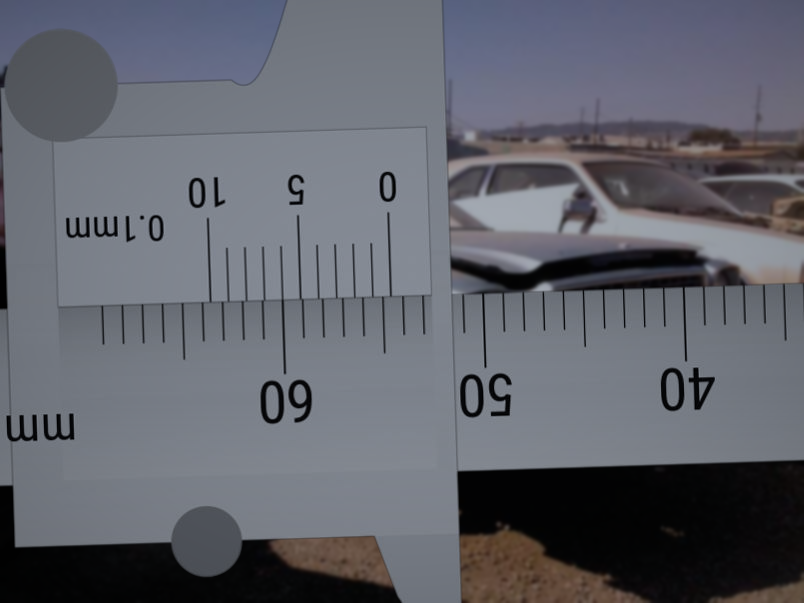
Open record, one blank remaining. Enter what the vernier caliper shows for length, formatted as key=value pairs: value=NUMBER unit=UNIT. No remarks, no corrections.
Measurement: value=54.6 unit=mm
